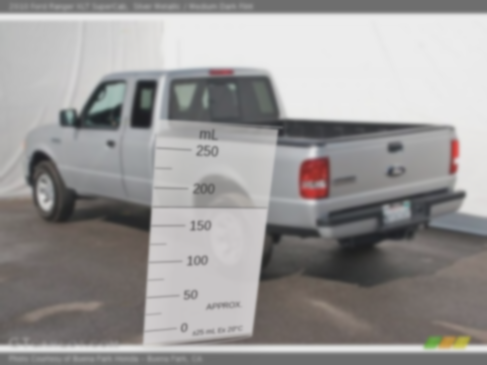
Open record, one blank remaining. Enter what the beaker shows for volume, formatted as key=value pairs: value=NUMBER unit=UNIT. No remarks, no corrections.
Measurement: value=175 unit=mL
